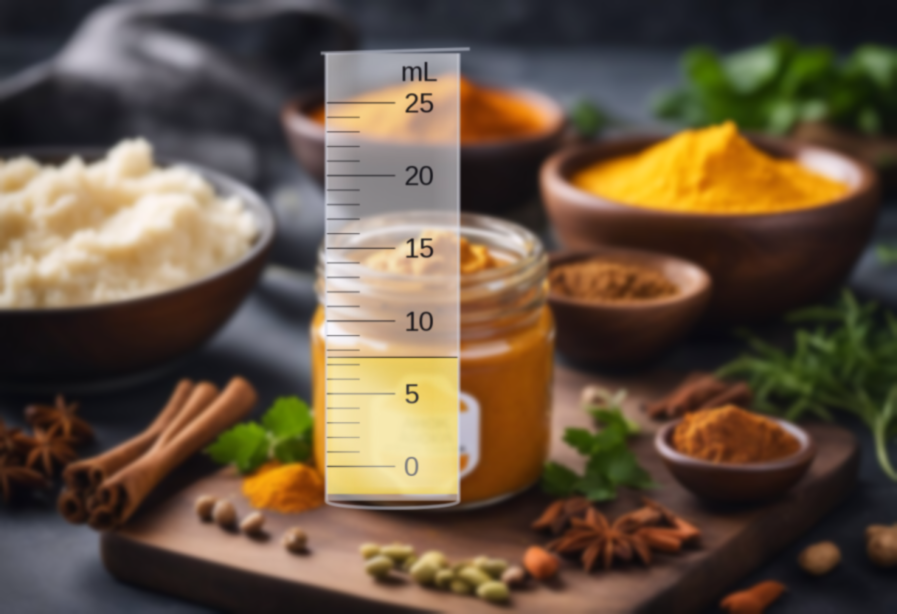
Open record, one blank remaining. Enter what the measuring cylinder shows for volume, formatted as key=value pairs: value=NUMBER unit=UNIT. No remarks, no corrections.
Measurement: value=7.5 unit=mL
